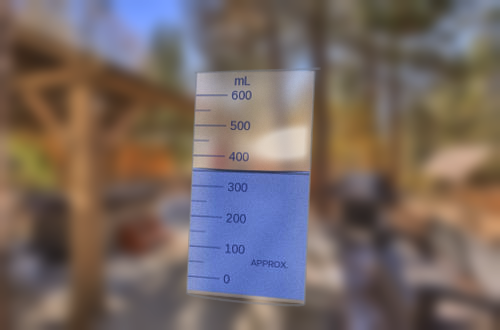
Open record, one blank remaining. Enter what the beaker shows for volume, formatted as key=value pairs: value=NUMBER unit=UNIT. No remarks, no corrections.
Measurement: value=350 unit=mL
